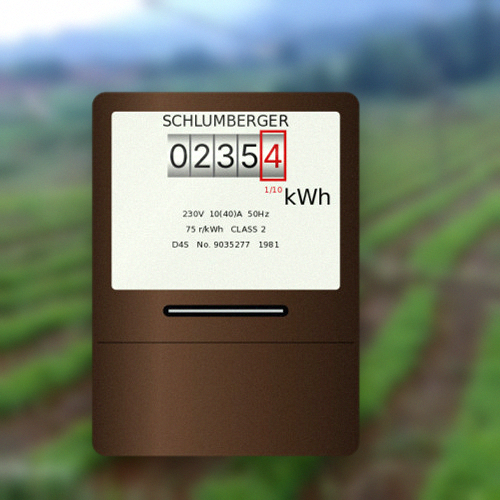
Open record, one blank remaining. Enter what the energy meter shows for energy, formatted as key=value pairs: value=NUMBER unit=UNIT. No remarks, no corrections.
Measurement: value=235.4 unit=kWh
